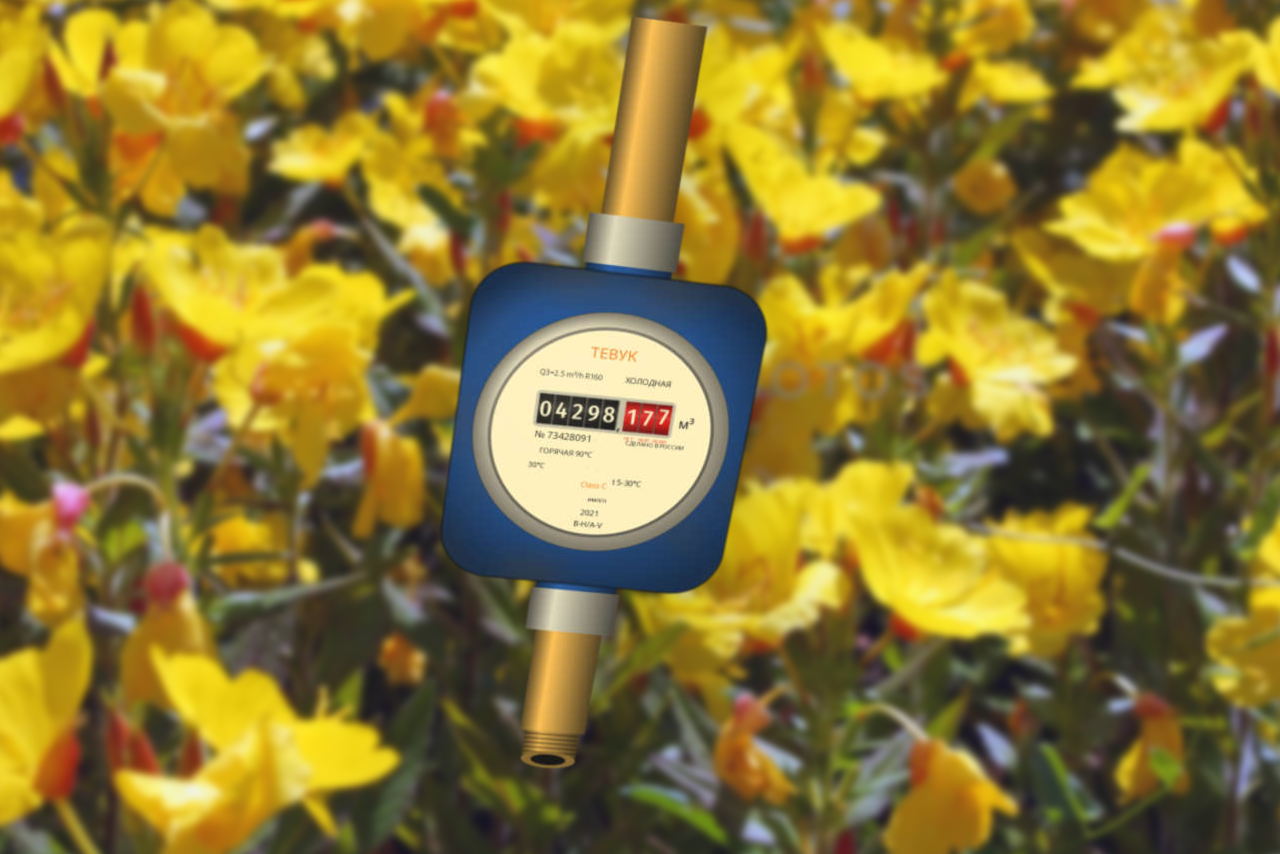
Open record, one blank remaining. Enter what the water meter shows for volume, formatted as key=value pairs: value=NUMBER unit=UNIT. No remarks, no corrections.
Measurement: value=4298.177 unit=m³
